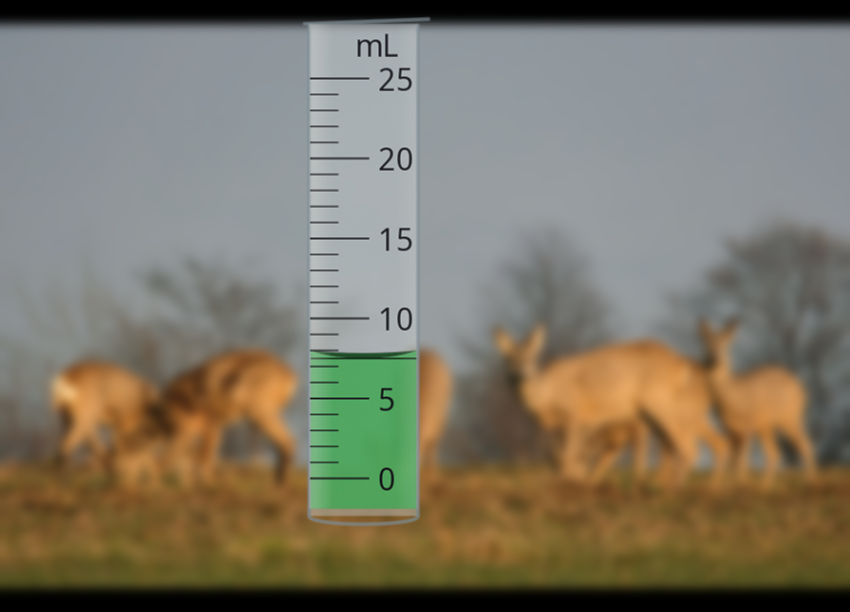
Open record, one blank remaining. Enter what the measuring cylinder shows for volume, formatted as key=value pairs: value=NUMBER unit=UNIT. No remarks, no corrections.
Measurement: value=7.5 unit=mL
